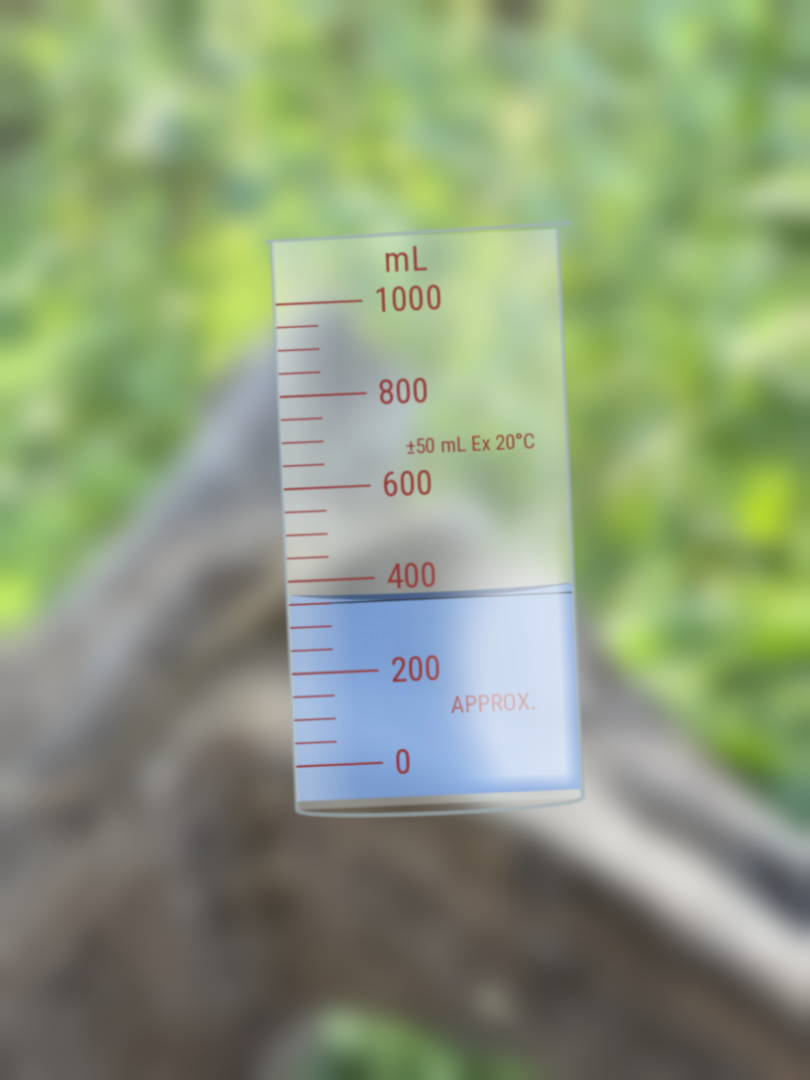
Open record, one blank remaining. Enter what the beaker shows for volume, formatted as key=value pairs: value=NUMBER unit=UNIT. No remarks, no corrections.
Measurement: value=350 unit=mL
